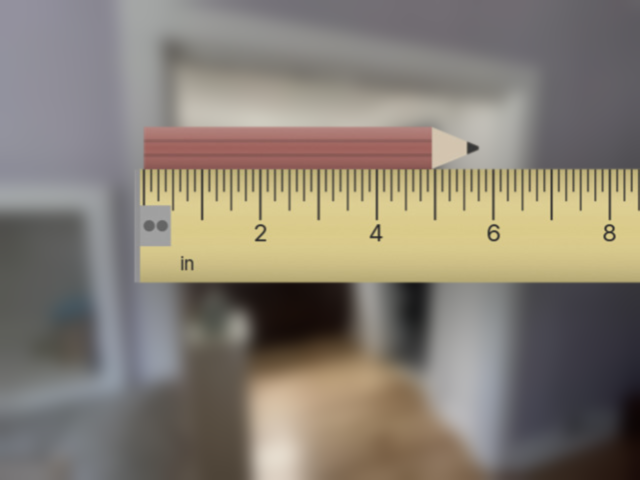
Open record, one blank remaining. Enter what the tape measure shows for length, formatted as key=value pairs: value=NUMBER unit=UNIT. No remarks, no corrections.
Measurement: value=5.75 unit=in
